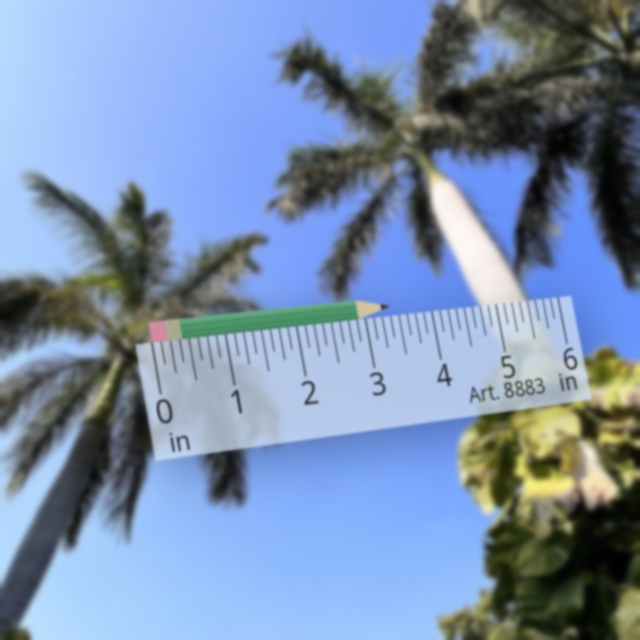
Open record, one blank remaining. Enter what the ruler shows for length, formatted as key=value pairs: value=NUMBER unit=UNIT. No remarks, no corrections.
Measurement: value=3.375 unit=in
